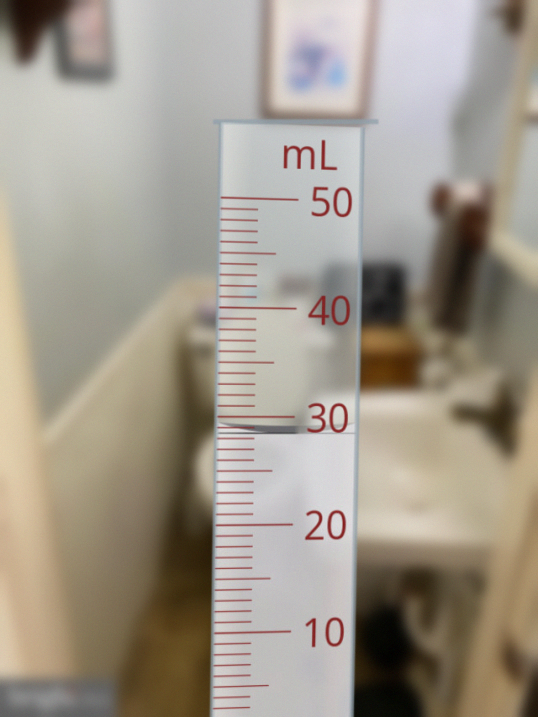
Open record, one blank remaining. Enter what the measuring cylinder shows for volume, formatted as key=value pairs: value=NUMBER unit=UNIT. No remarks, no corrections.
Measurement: value=28.5 unit=mL
